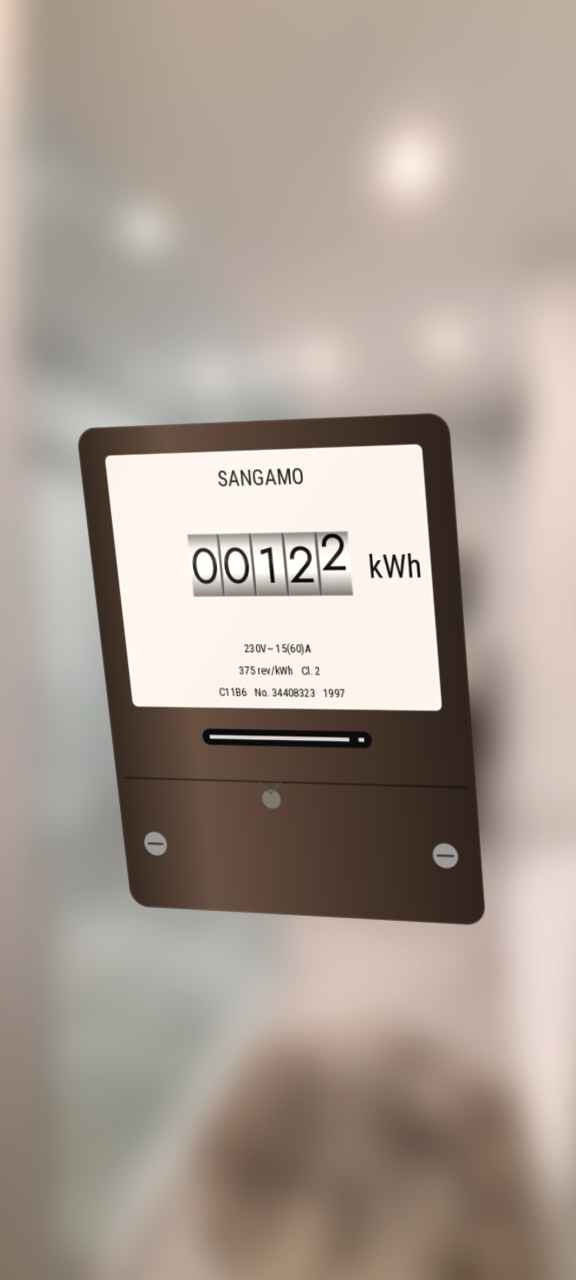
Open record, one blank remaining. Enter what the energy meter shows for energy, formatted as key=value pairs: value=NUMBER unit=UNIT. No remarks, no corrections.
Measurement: value=122 unit=kWh
